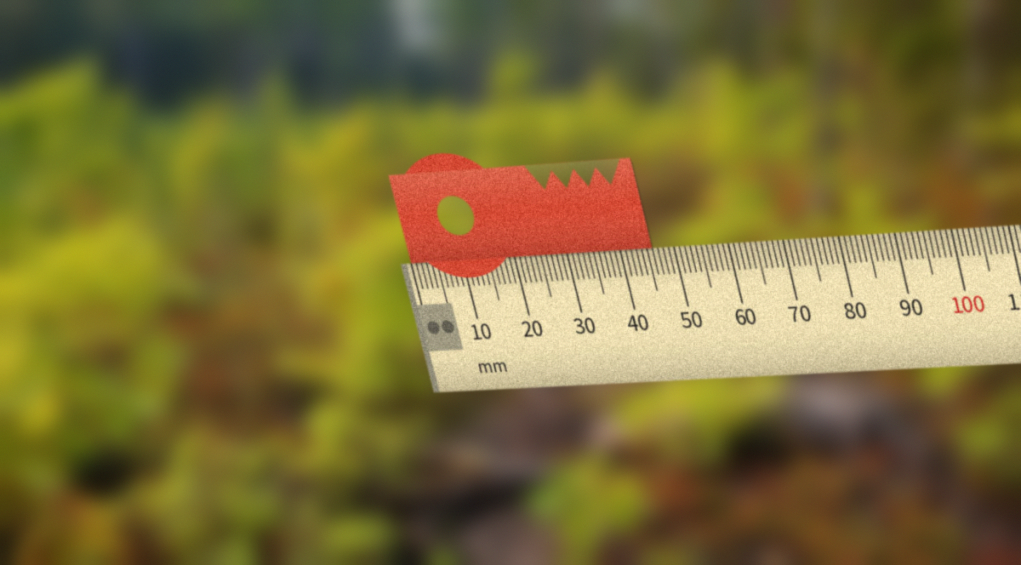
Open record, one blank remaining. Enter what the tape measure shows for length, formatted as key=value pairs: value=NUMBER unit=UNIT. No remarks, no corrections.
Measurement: value=46 unit=mm
